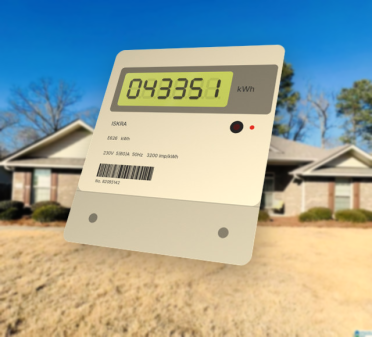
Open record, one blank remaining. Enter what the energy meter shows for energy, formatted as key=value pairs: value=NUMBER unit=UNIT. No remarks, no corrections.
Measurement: value=43351 unit=kWh
